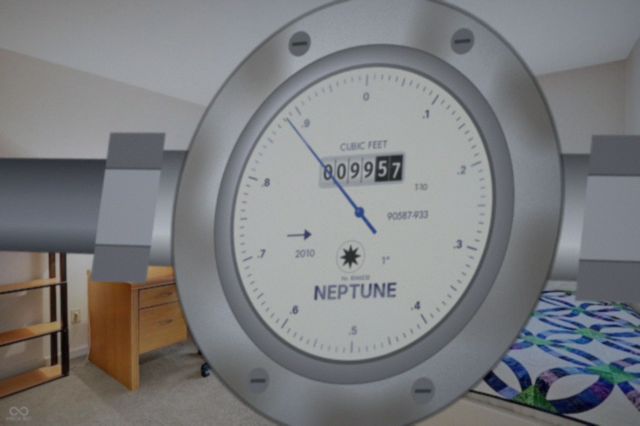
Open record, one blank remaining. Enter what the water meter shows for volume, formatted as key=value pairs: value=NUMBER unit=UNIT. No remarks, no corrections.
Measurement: value=9956.88 unit=ft³
